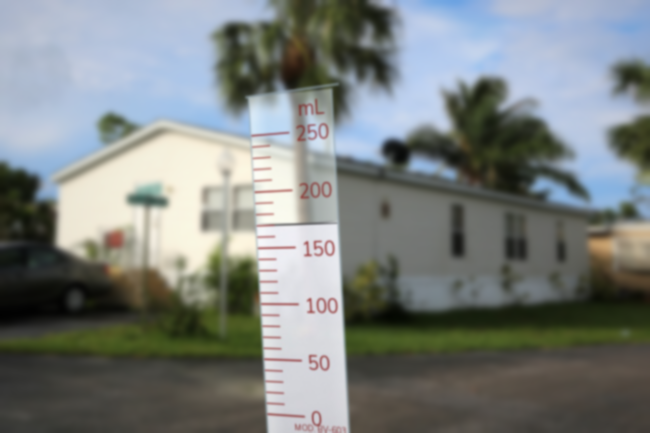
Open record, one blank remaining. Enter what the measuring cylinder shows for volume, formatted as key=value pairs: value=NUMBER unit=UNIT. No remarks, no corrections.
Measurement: value=170 unit=mL
